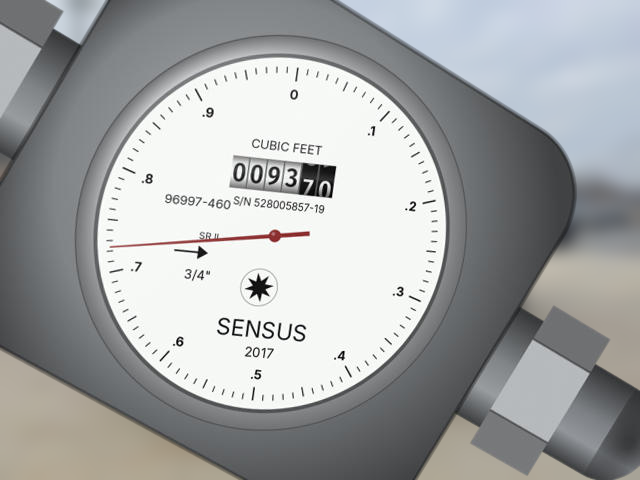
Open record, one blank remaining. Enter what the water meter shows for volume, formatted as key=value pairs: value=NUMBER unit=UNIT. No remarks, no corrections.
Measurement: value=9369.72 unit=ft³
